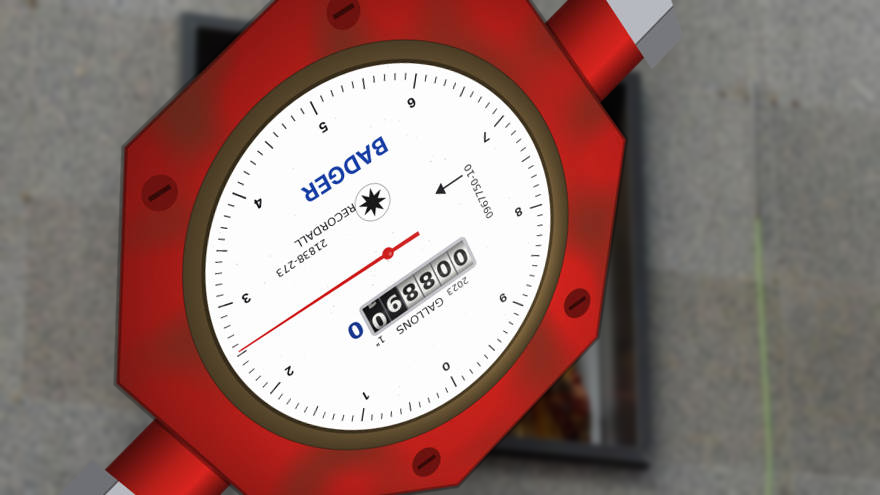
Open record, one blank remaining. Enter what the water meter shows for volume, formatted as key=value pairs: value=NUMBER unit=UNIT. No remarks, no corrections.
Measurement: value=88902.5 unit=gal
